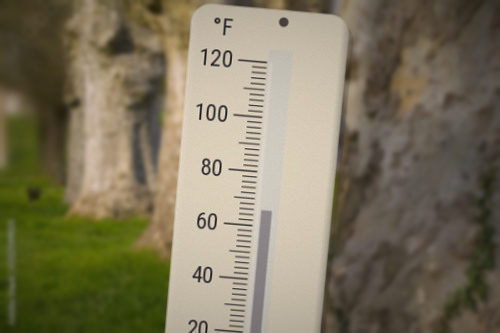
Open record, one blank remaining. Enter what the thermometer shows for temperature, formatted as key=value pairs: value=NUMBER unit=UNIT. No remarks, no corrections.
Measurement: value=66 unit=°F
